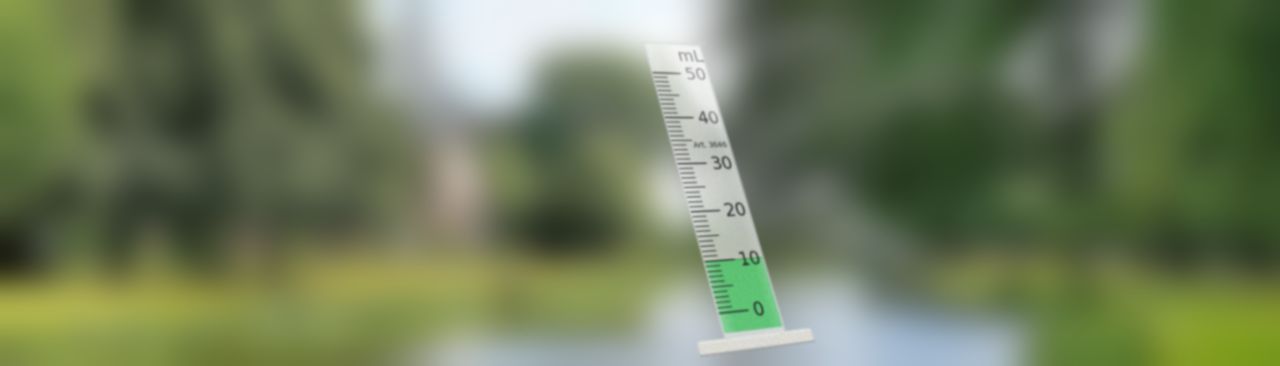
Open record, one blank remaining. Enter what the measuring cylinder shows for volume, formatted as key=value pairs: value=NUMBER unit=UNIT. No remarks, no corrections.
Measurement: value=10 unit=mL
